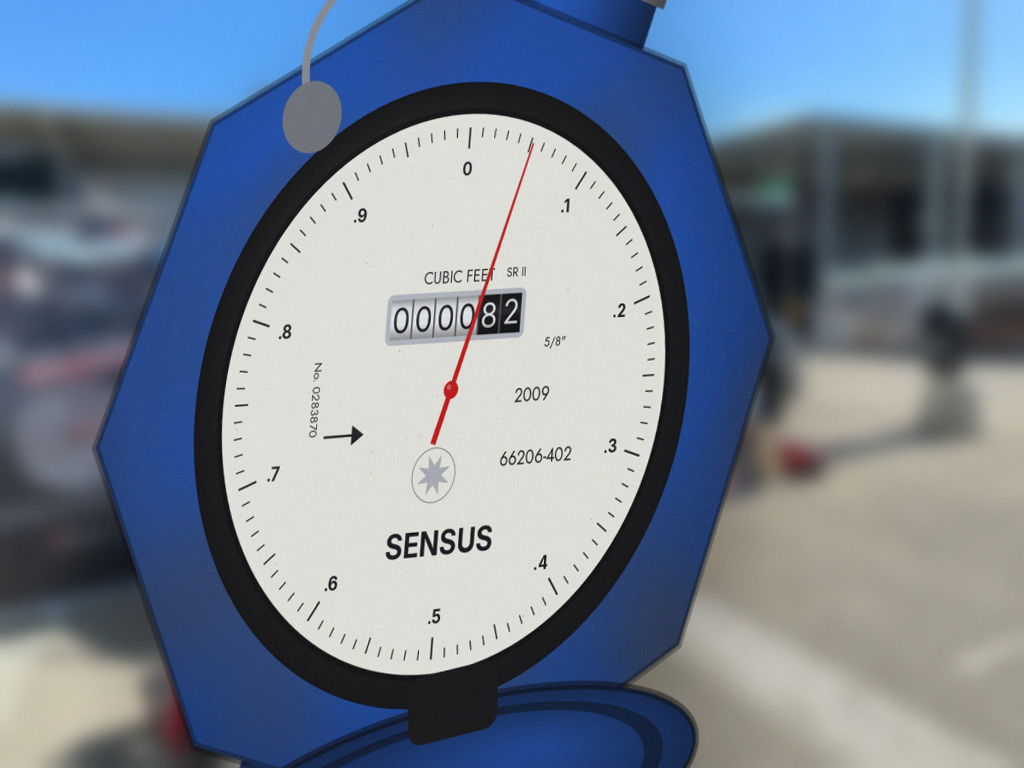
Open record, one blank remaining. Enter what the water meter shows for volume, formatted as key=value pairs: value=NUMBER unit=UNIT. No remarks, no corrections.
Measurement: value=82.05 unit=ft³
